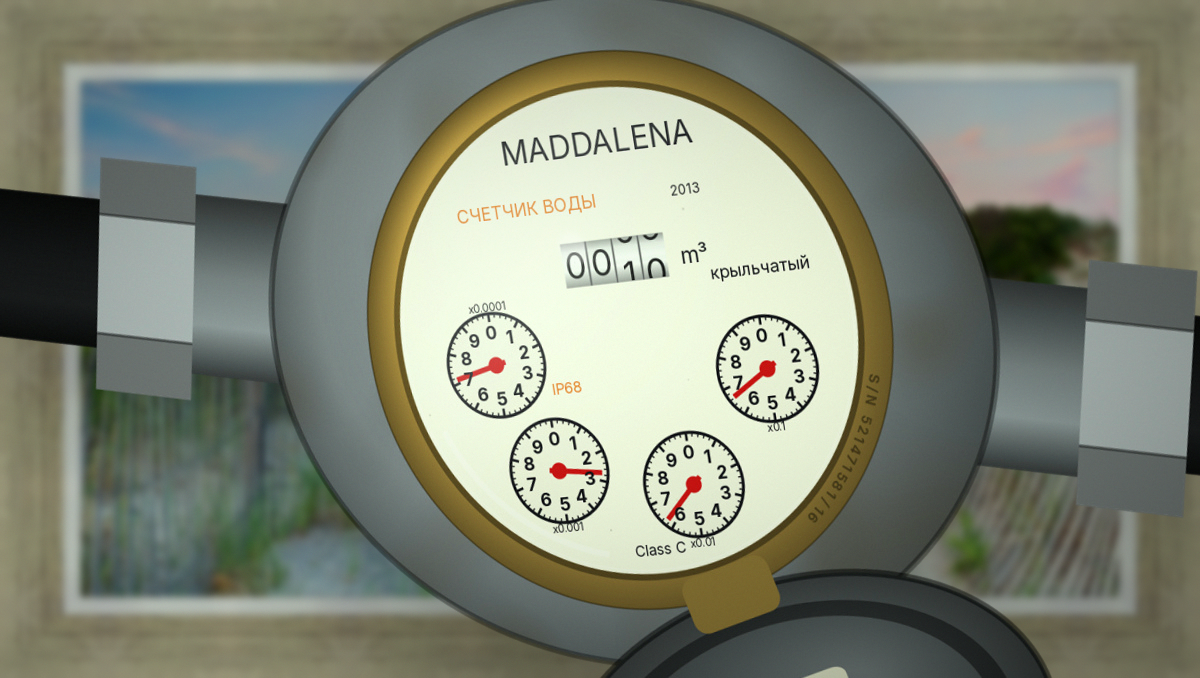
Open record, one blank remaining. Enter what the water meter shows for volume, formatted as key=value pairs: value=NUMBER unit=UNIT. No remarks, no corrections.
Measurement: value=9.6627 unit=m³
